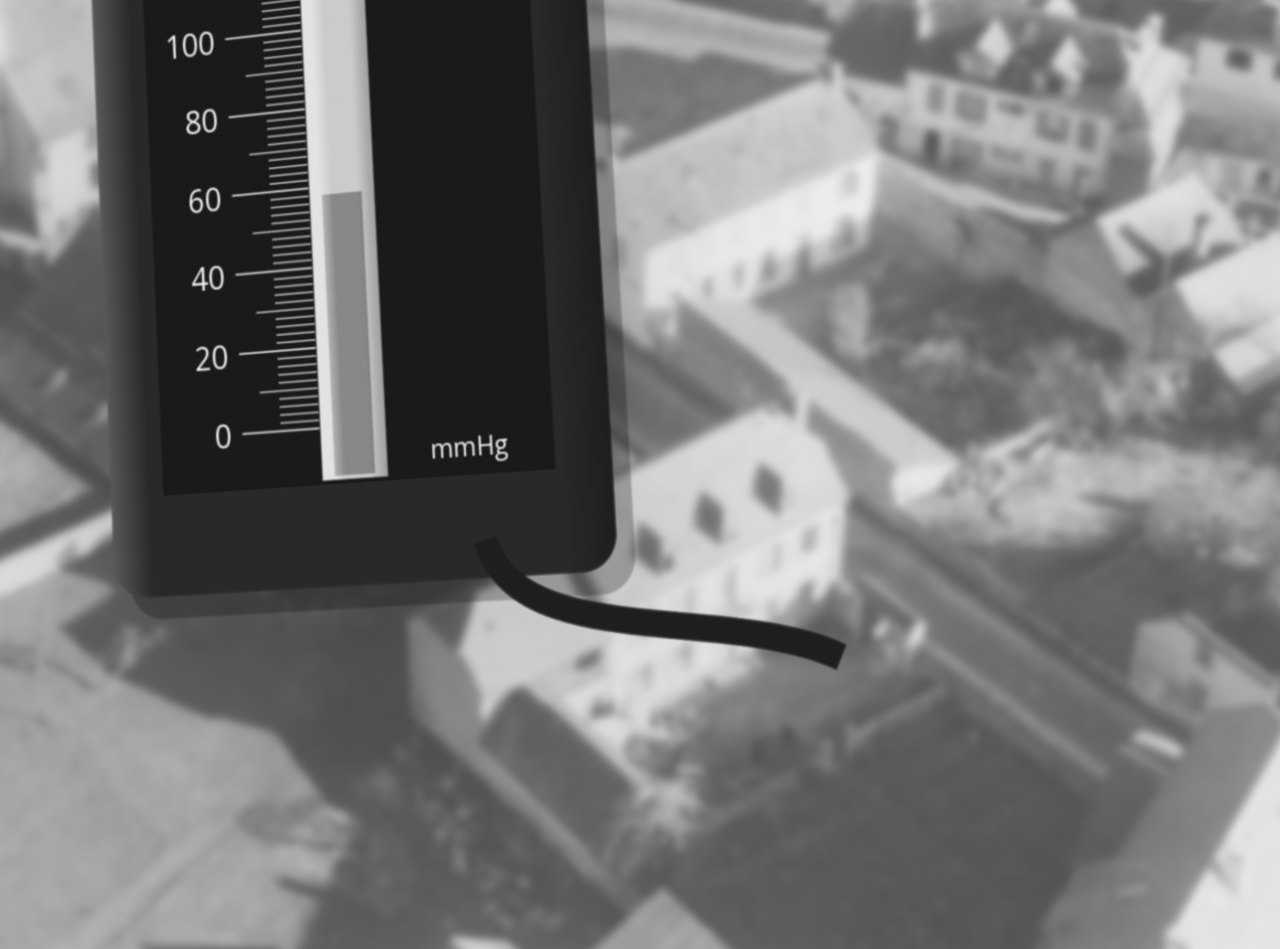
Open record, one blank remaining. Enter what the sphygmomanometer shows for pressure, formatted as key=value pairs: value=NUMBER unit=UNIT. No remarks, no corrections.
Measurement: value=58 unit=mmHg
